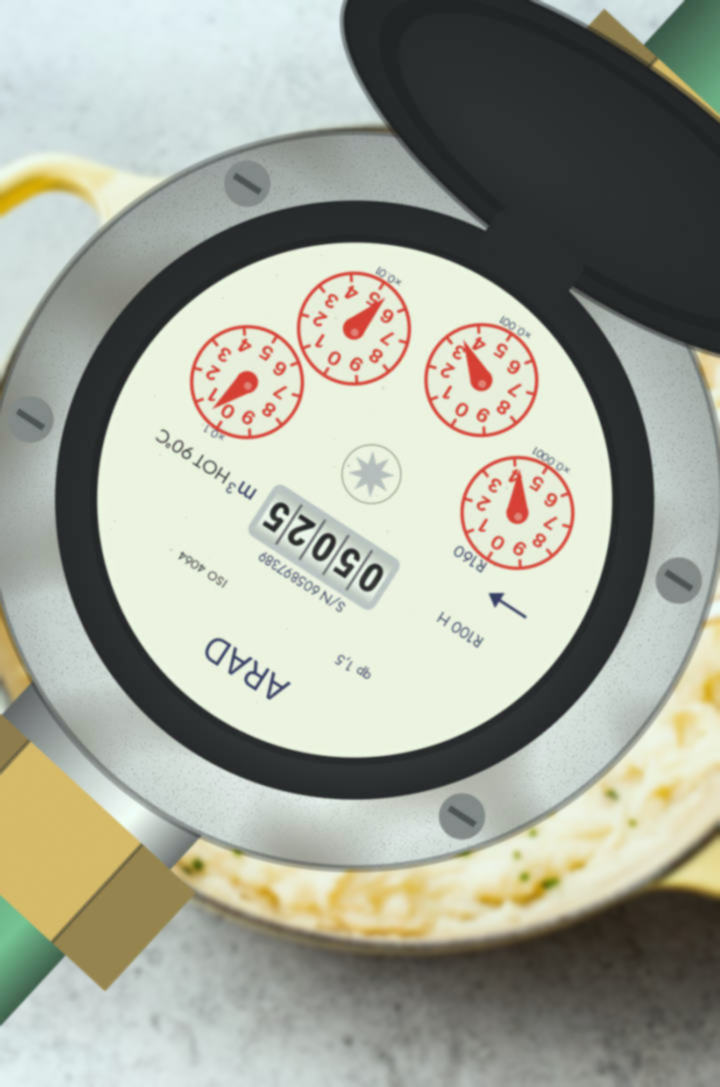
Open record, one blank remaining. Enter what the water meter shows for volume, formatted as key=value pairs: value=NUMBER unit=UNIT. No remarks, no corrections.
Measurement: value=5025.0534 unit=m³
